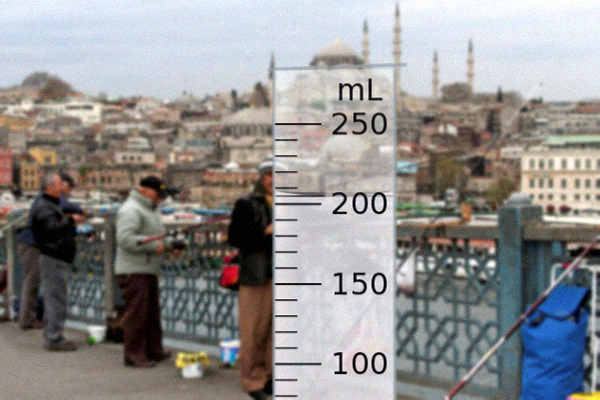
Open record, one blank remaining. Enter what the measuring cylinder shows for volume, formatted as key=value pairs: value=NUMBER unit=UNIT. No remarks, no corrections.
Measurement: value=205 unit=mL
